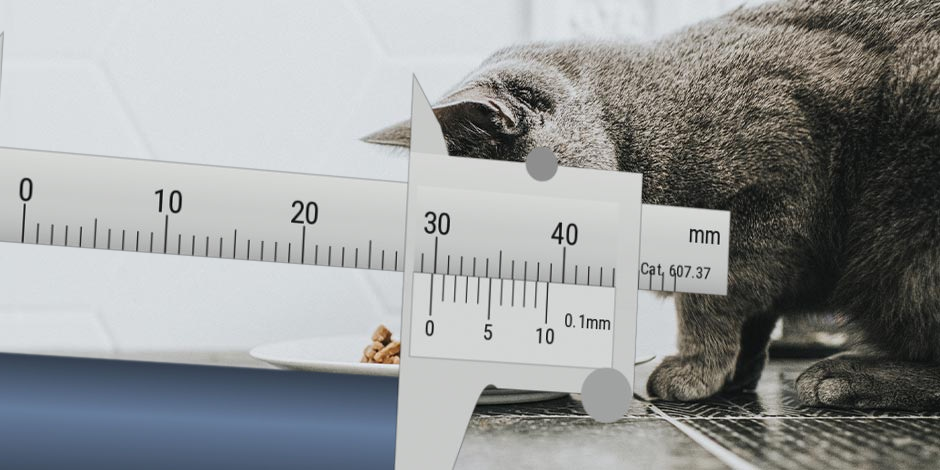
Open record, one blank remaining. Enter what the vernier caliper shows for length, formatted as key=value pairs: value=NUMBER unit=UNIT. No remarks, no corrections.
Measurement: value=29.8 unit=mm
